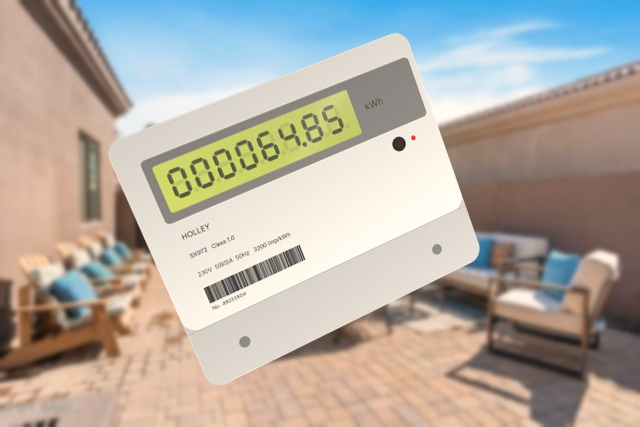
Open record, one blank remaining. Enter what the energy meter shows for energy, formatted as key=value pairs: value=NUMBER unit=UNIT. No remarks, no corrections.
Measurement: value=64.85 unit=kWh
